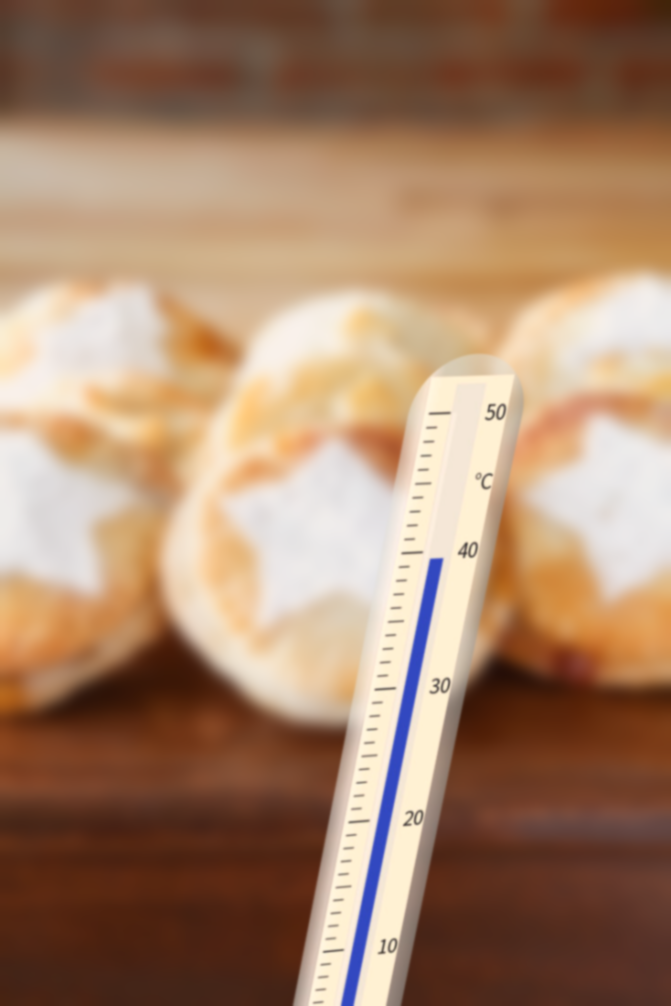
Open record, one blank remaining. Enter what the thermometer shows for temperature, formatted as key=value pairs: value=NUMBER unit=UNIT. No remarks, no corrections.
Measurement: value=39.5 unit=°C
